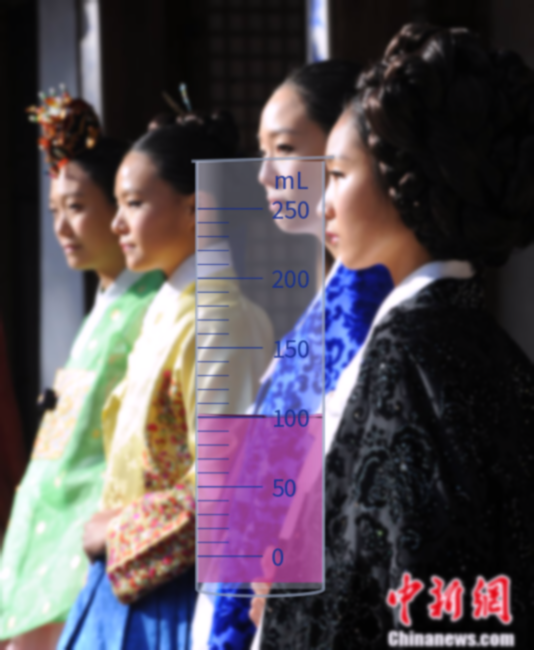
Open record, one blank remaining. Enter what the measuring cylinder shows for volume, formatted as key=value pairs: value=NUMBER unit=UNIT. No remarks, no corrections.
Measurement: value=100 unit=mL
